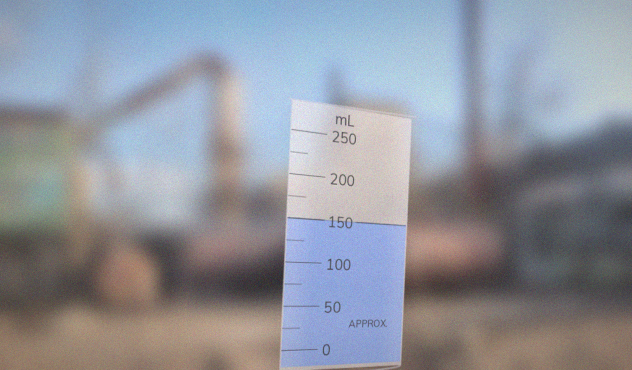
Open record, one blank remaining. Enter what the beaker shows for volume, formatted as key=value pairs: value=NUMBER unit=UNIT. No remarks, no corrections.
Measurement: value=150 unit=mL
